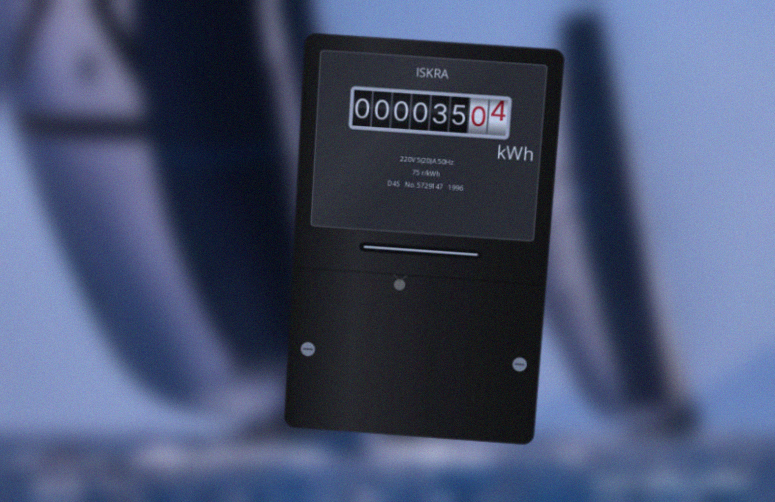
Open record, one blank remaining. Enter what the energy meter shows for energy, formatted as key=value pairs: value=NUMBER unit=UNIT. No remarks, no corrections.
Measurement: value=35.04 unit=kWh
